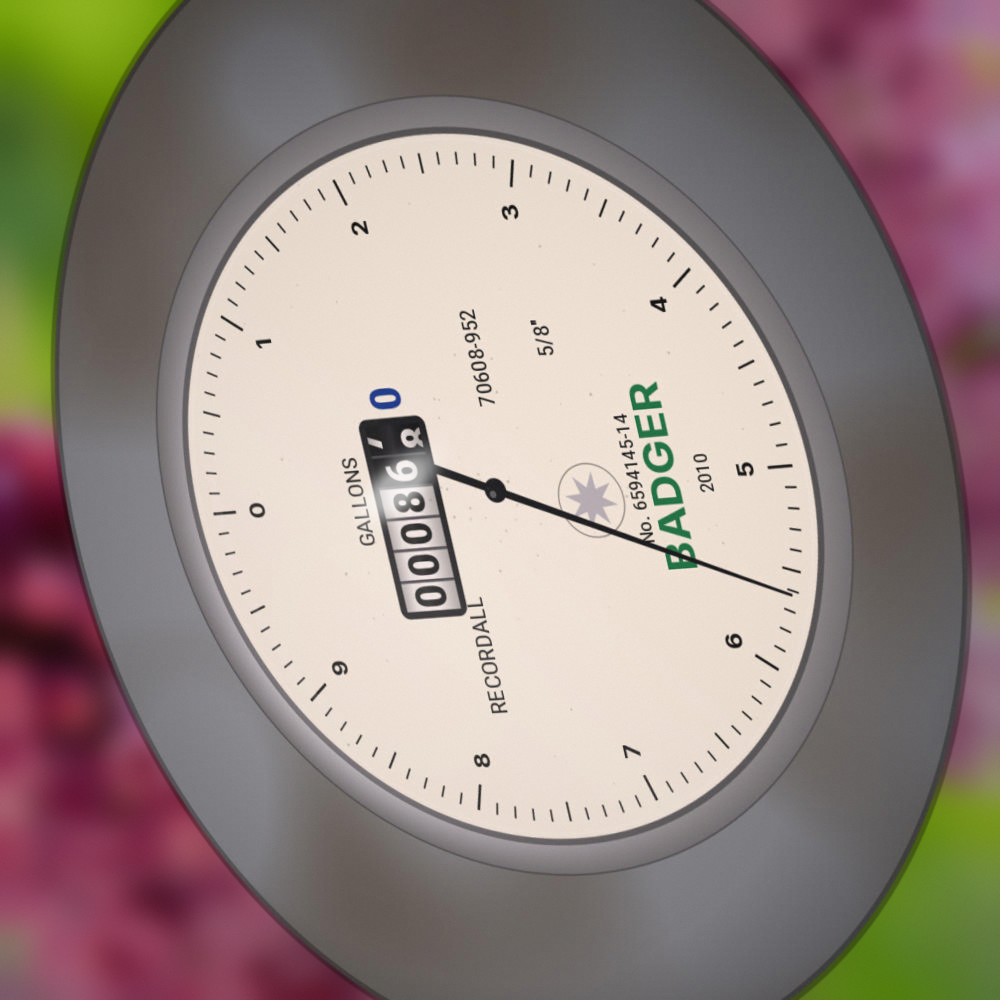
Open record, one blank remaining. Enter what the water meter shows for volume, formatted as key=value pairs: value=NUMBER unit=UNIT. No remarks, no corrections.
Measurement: value=8675.6 unit=gal
